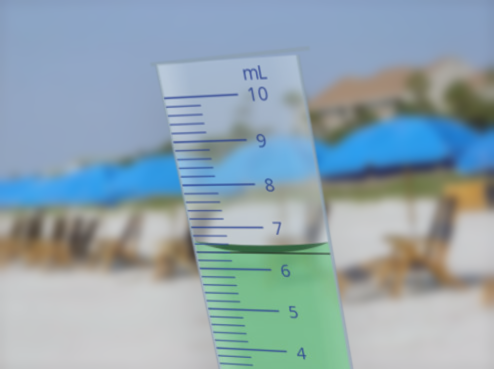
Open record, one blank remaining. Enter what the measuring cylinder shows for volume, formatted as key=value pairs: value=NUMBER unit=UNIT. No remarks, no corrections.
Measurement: value=6.4 unit=mL
